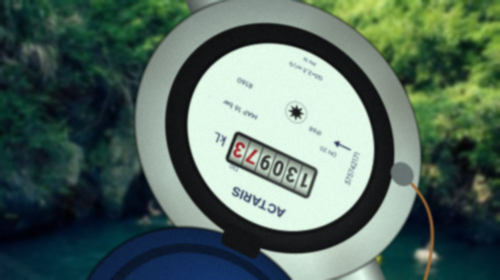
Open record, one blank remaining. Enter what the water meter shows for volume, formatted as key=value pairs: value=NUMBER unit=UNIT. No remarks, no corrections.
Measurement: value=1309.73 unit=kL
